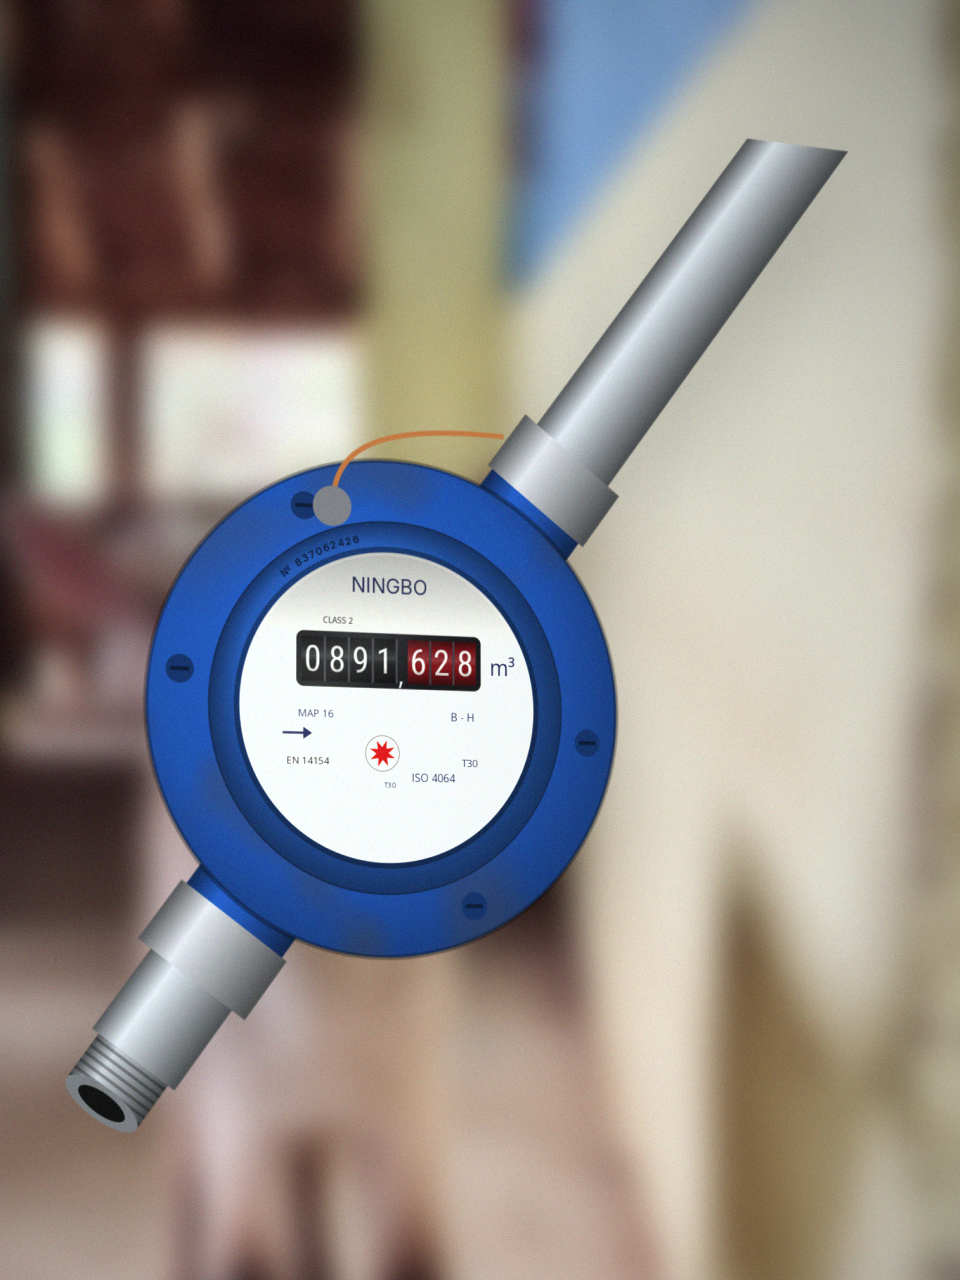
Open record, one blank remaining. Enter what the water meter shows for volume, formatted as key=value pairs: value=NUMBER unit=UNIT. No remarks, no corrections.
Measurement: value=891.628 unit=m³
